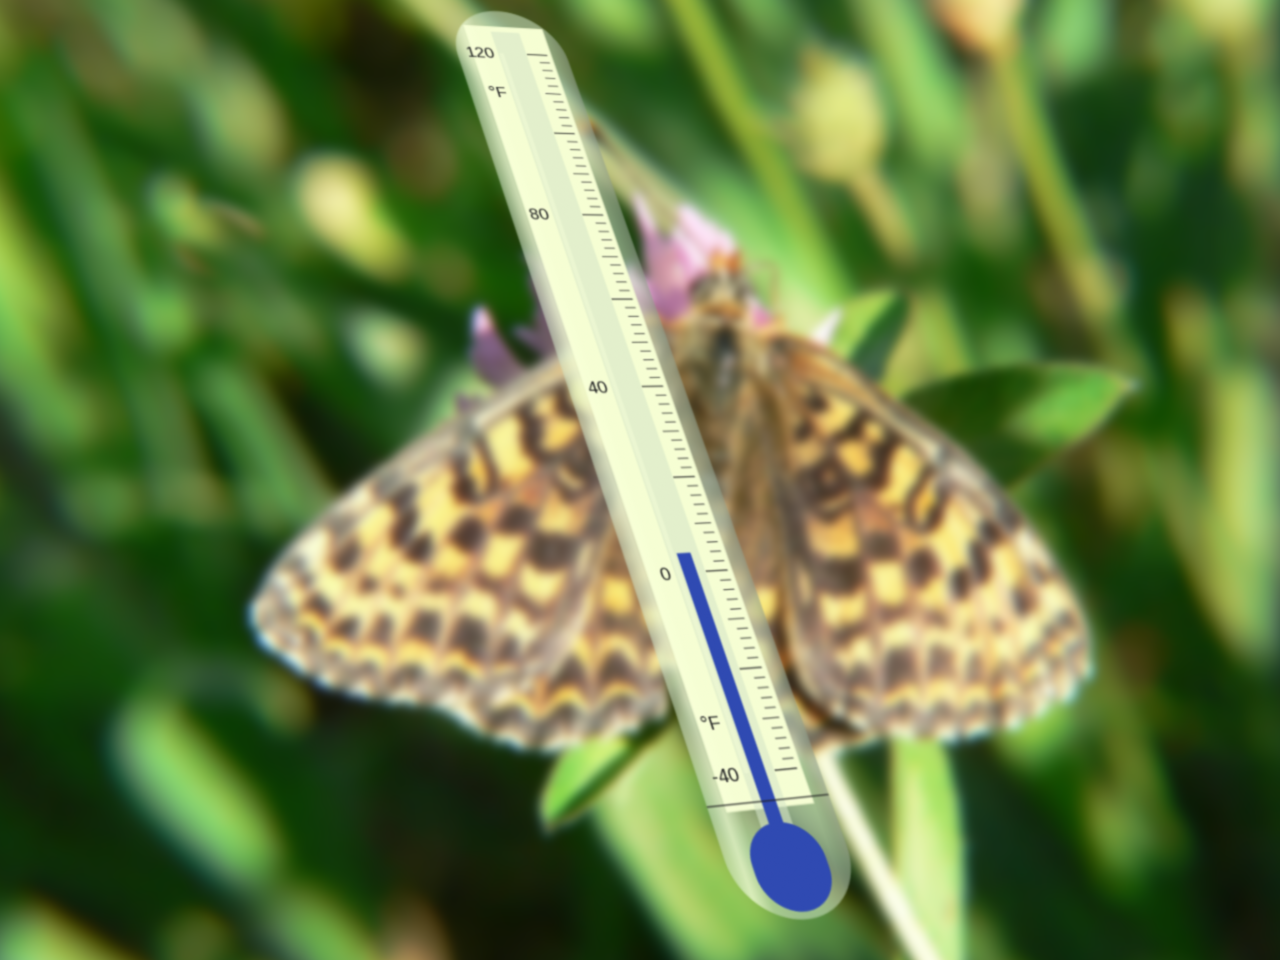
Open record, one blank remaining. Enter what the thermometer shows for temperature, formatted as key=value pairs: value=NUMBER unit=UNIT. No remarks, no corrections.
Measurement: value=4 unit=°F
